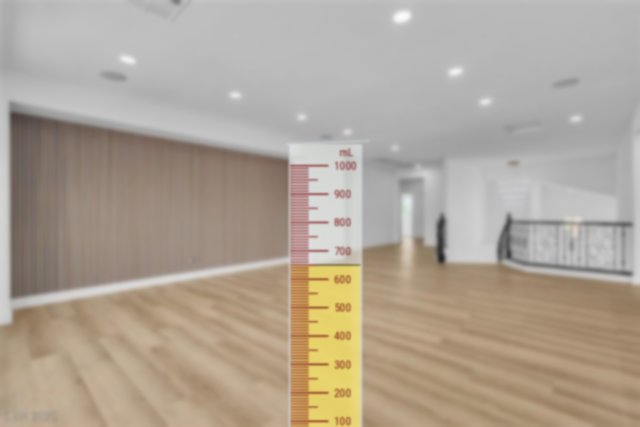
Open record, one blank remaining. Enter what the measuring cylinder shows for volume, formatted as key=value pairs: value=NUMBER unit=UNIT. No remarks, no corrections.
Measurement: value=650 unit=mL
